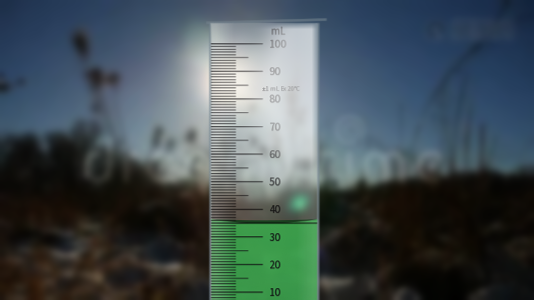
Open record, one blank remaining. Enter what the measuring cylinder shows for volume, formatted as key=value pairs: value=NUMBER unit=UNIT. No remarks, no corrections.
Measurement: value=35 unit=mL
